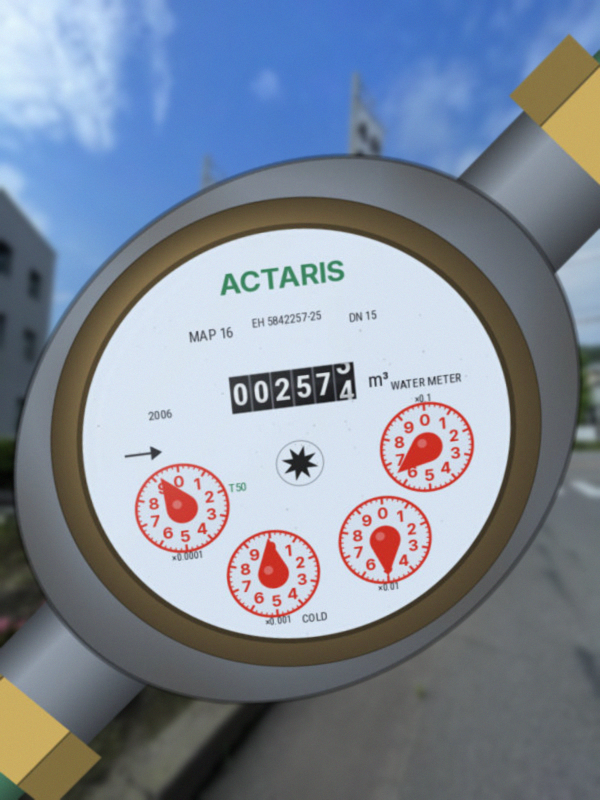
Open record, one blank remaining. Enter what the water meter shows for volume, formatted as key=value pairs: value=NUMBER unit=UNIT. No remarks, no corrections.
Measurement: value=2573.6499 unit=m³
